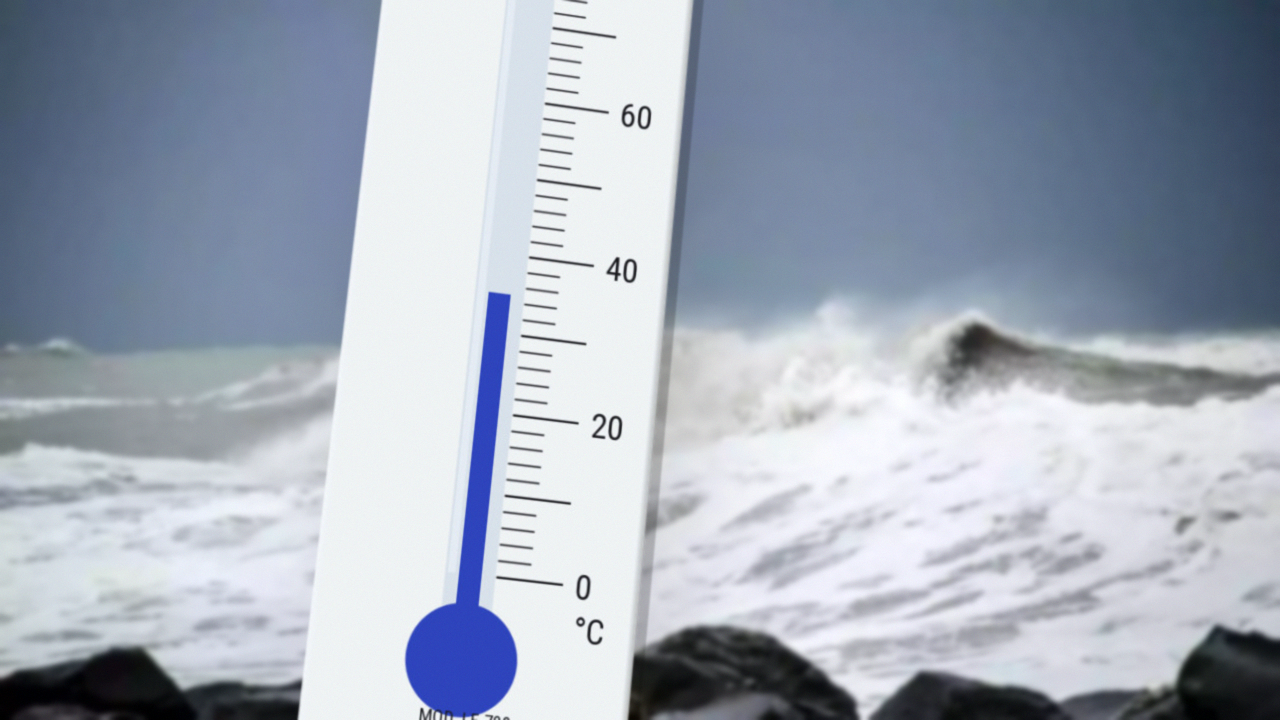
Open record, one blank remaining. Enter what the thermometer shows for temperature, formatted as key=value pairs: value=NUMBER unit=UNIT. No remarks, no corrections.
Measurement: value=35 unit=°C
